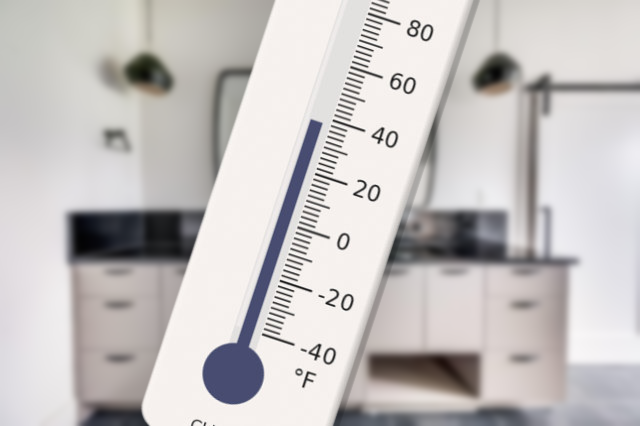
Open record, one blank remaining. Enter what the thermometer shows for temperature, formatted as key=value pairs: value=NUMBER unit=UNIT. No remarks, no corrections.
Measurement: value=38 unit=°F
